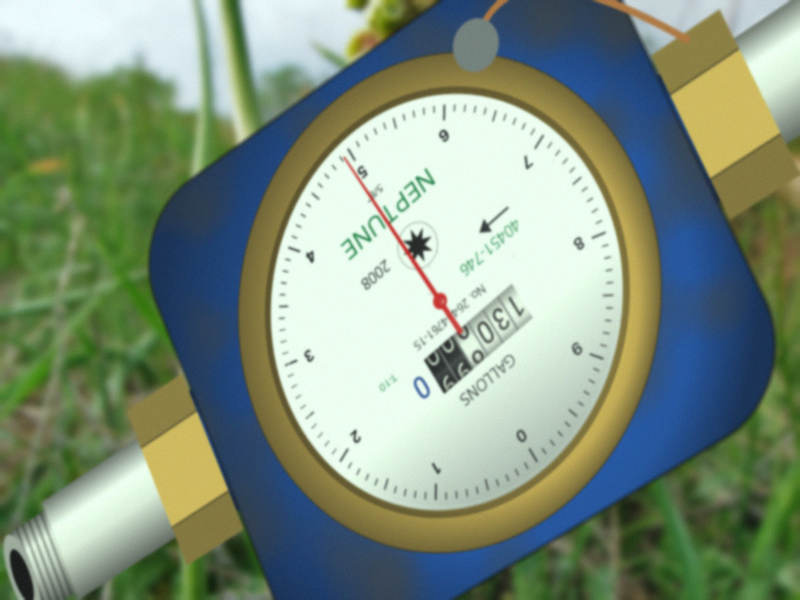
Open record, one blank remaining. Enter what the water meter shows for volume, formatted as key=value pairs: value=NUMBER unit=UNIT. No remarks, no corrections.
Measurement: value=1308994.9 unit=gal
